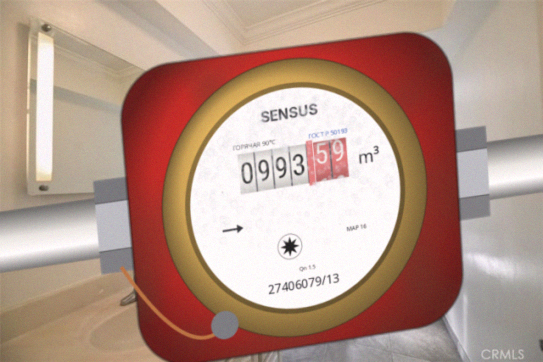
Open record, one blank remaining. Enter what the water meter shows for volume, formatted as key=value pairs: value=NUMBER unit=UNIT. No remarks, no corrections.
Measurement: value=993.59 unit=m³
